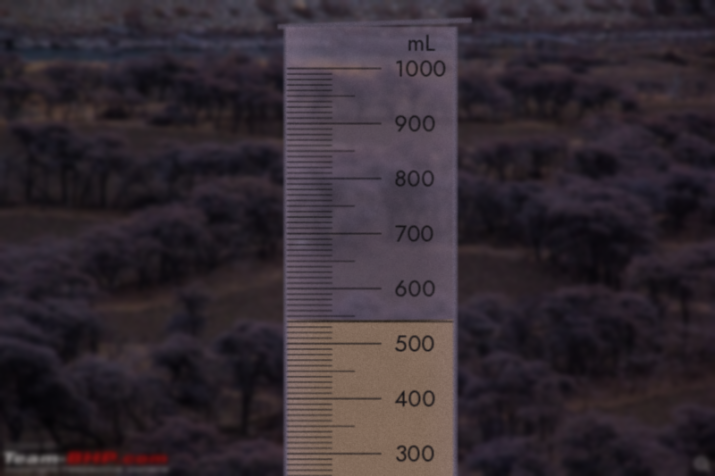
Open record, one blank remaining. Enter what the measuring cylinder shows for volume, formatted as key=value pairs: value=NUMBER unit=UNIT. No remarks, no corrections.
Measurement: value=540 unit=mL
